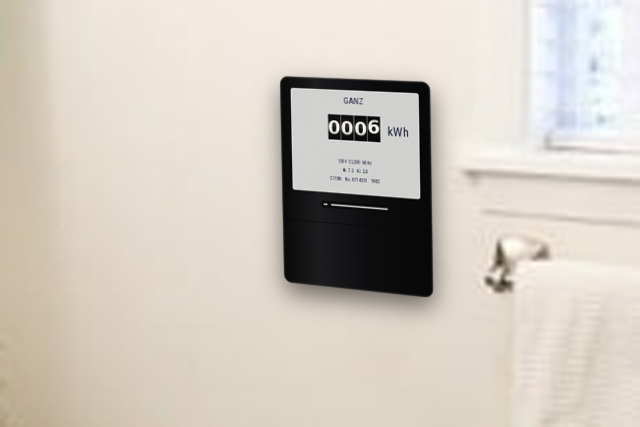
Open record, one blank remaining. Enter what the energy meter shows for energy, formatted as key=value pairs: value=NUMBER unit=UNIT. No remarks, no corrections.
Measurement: value=6 unit=kWh
